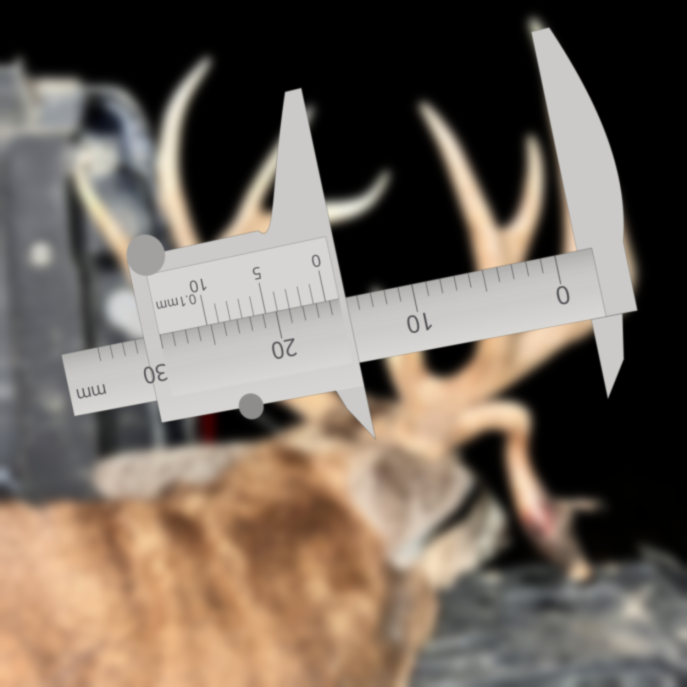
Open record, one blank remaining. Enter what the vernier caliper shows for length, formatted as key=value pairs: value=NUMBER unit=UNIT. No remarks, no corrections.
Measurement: value=16.3 unit=mm
